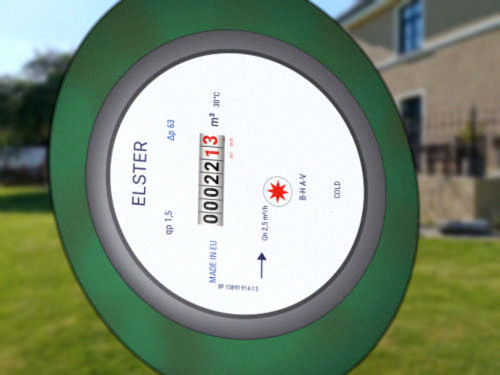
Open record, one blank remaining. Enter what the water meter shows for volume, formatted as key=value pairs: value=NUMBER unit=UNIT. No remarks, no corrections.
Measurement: value=22.13 unit=m³
